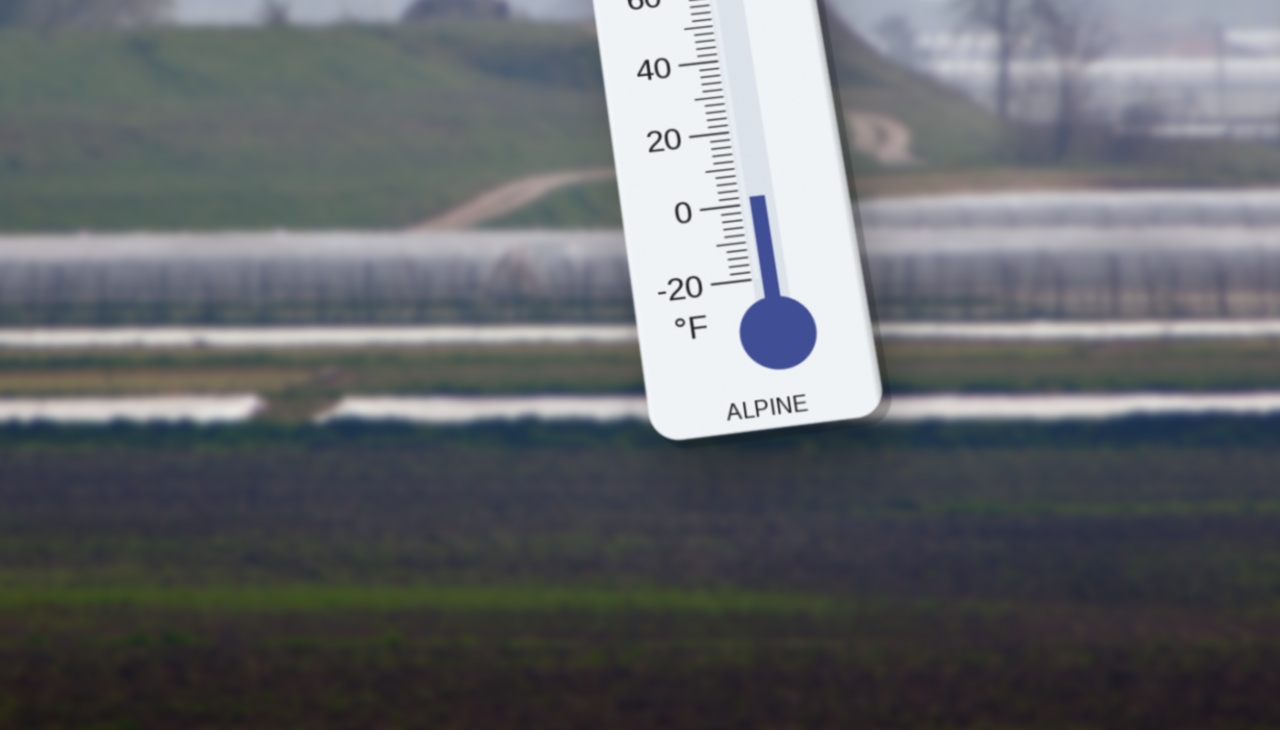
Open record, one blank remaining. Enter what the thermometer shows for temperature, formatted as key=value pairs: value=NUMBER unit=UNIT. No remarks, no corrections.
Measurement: value=2 unit=°F
